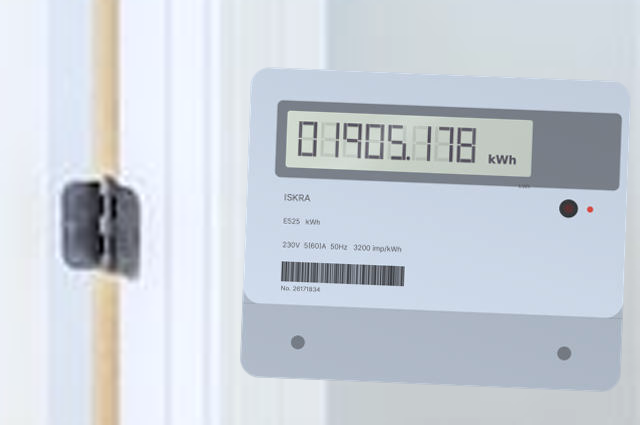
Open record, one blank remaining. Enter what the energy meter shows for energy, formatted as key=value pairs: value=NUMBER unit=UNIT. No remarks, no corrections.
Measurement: value=1905.178 unit=kWh
